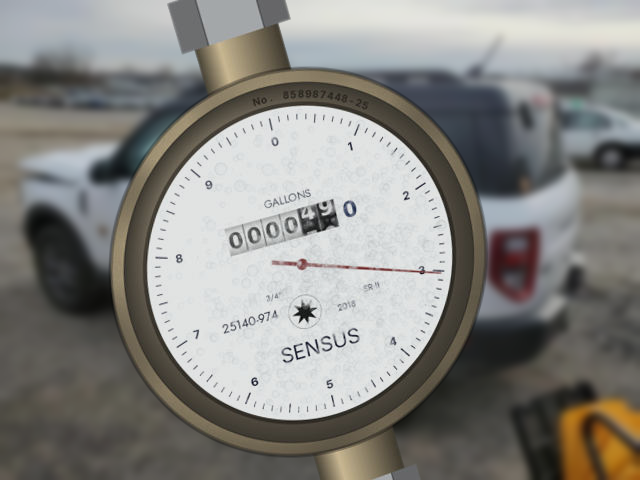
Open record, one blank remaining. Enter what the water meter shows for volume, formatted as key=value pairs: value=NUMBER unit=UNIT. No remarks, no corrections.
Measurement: value=493.0 unit=gal
